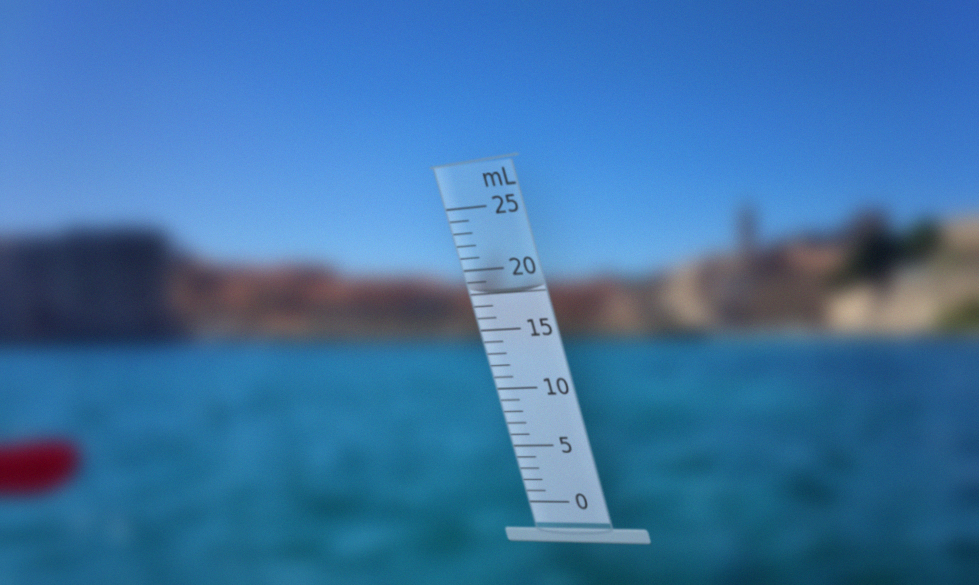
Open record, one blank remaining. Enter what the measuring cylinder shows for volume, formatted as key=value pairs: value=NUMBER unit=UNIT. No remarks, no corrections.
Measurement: value=18 unit=mL
